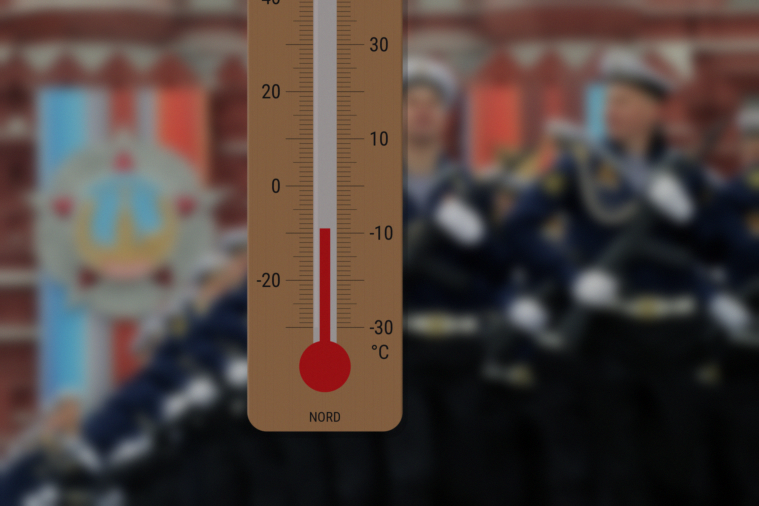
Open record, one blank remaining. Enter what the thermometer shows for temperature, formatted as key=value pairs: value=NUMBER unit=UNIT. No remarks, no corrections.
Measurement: value=-9 unit=°C
